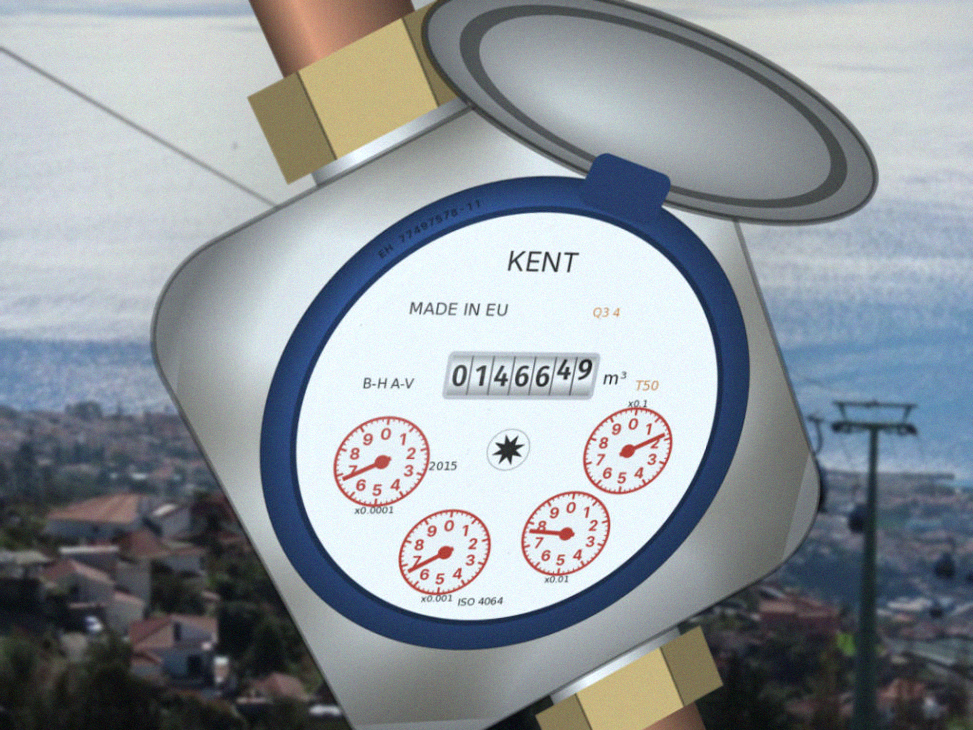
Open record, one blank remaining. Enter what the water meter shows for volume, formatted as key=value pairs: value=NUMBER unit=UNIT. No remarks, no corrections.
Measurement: value=146649.1766 unit=m³
